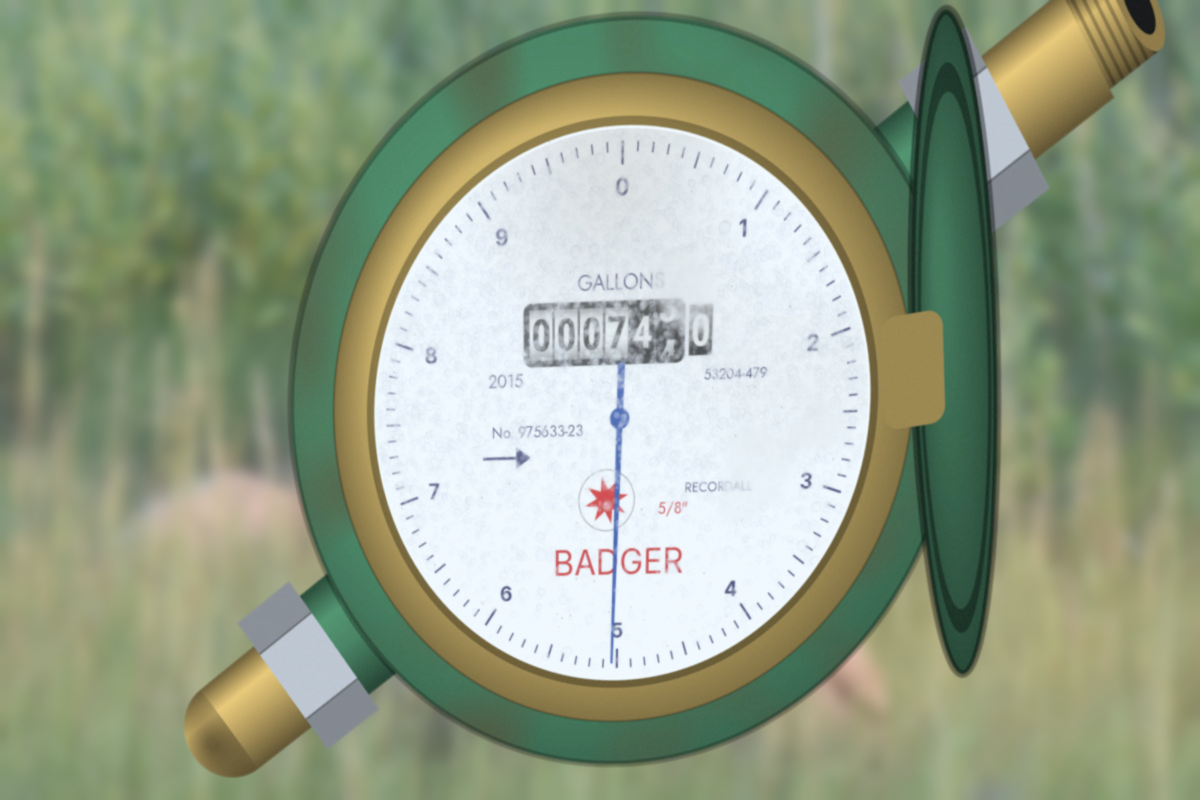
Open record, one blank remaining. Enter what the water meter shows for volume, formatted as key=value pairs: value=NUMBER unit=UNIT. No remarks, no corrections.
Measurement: value=7435.0 unit=gal
